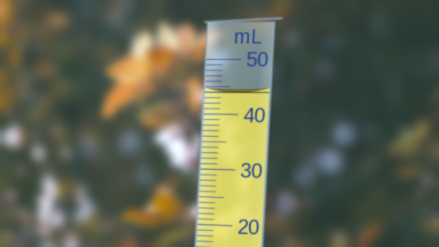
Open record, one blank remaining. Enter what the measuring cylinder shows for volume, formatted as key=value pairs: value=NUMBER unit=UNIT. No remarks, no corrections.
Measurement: value=44 unit=mL
